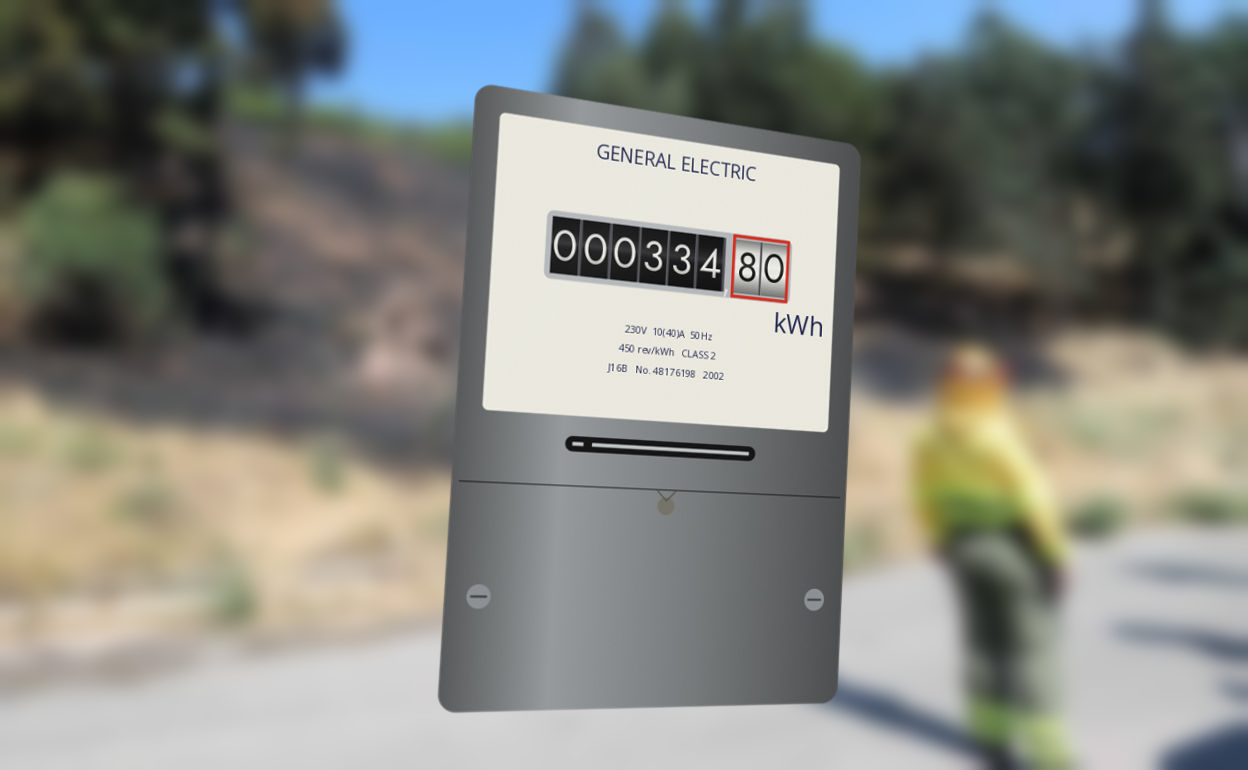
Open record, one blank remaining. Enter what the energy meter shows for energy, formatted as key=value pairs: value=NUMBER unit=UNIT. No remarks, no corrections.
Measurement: value=334.80 unit=kWh
